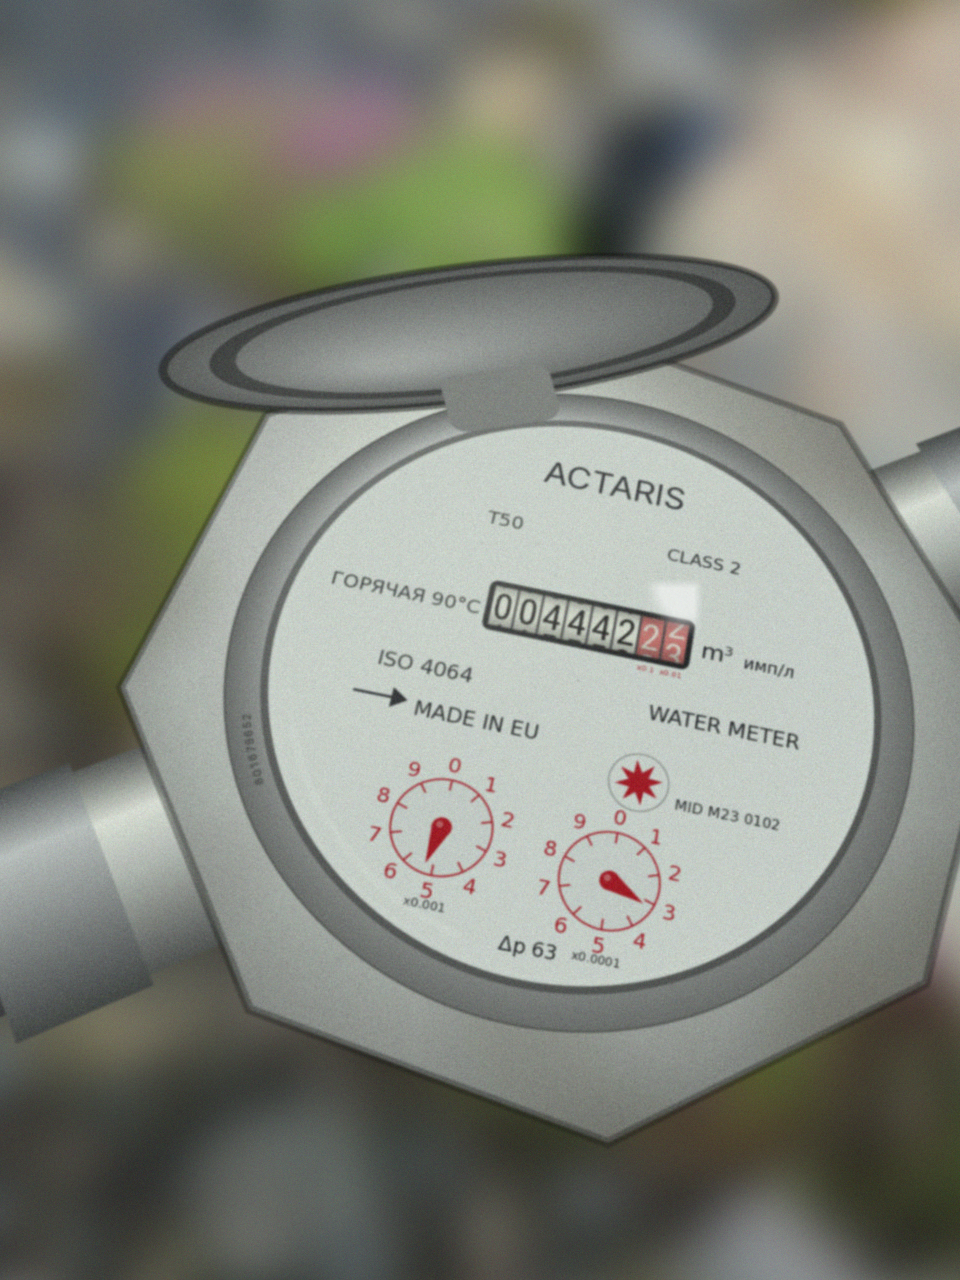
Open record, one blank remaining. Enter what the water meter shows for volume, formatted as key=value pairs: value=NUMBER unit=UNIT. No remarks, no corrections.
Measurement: value=4442.2253 unit=m³
